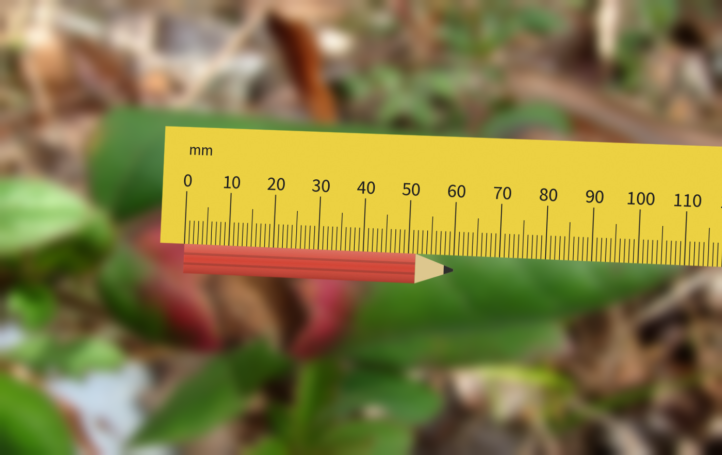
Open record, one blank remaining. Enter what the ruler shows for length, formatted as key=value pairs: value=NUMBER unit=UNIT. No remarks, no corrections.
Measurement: value=60 unit=mm
